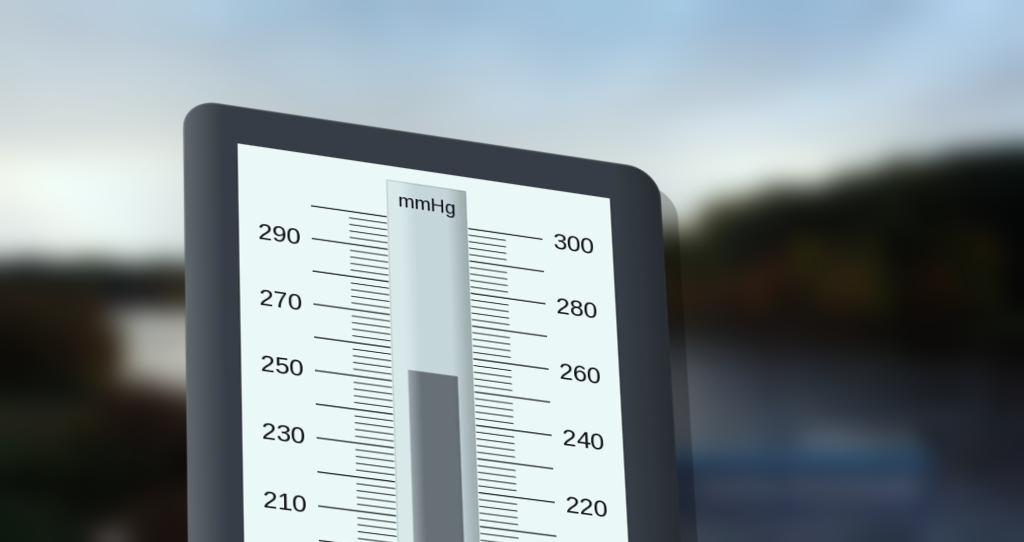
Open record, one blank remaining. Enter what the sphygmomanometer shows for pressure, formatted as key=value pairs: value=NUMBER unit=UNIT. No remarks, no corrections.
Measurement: value=254 unit=mmHg
